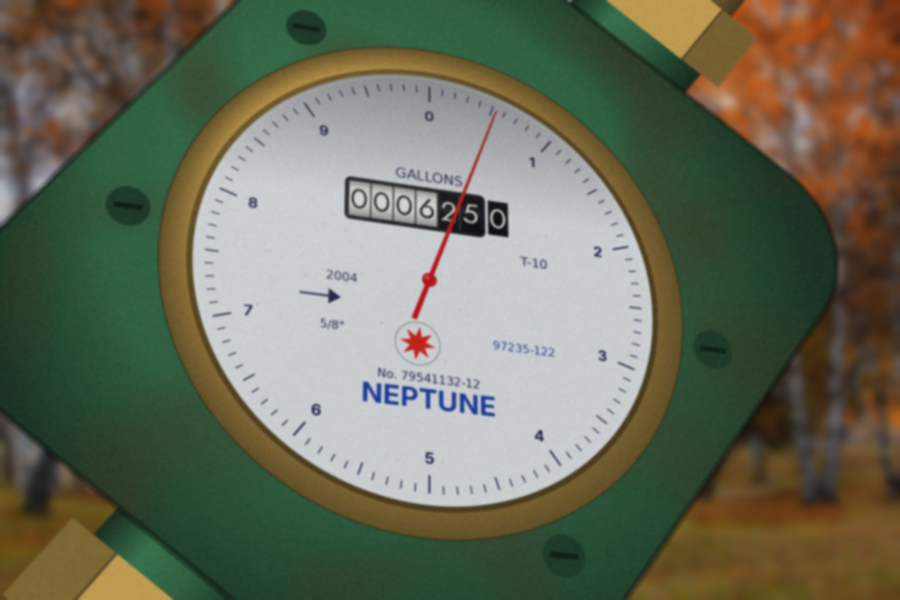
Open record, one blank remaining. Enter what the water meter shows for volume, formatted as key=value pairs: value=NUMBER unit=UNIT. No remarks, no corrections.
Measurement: value=6250.5 unit=gal
